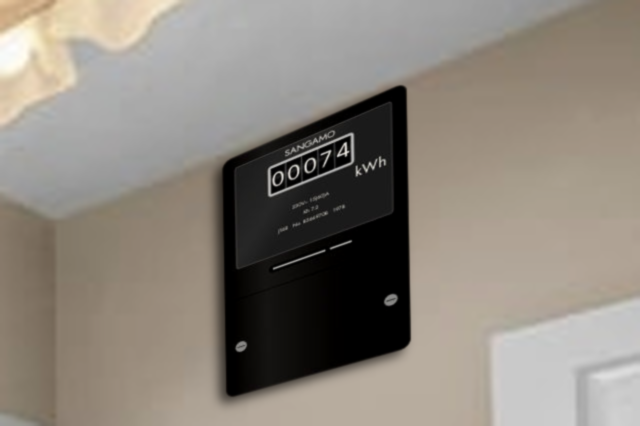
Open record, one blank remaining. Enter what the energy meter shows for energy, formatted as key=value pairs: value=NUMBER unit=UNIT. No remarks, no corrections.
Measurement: value=74 unit=kWh
